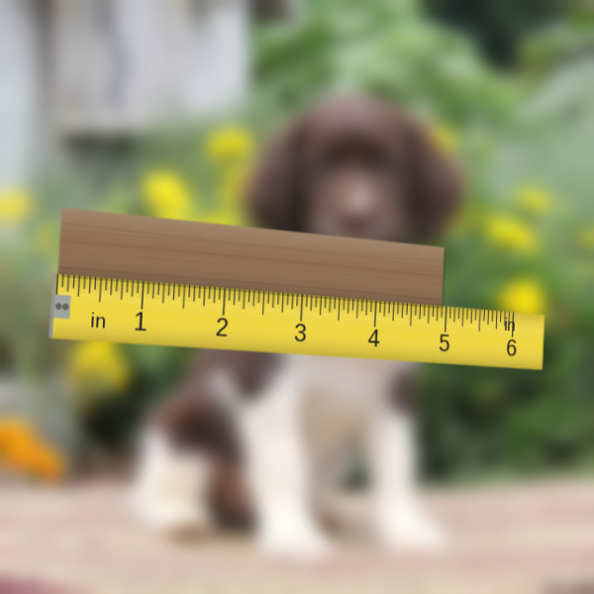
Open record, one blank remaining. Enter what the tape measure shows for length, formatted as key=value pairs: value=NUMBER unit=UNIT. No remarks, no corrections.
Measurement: value=4.9375 unit=in
